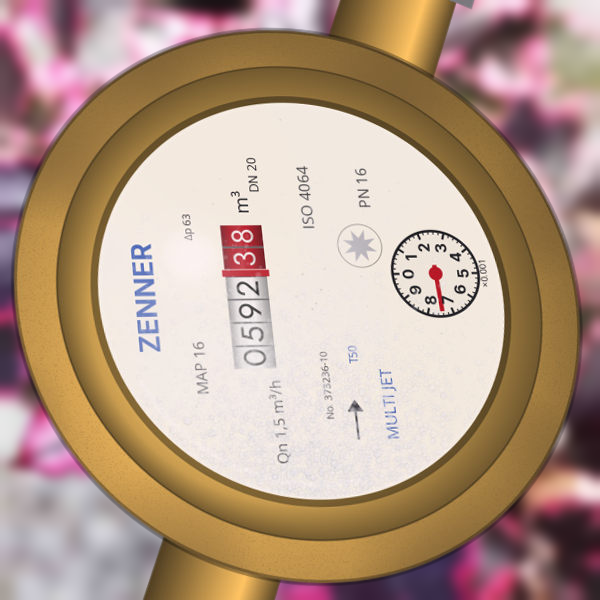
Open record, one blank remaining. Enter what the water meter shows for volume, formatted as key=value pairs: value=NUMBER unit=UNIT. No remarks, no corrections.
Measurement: value=592.387 unit=m³
